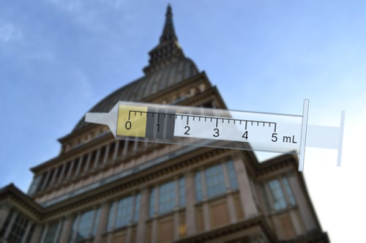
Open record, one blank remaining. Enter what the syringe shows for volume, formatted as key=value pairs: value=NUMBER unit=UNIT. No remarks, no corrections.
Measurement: value=0.6 unit=mL
